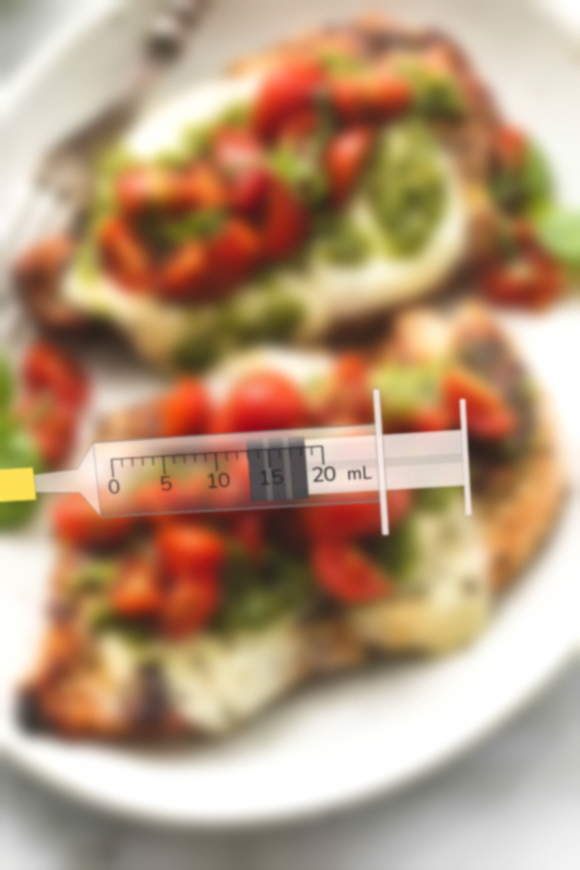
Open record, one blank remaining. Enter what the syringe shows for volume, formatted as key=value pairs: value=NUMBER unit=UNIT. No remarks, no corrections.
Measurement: value=13 unit=mL
